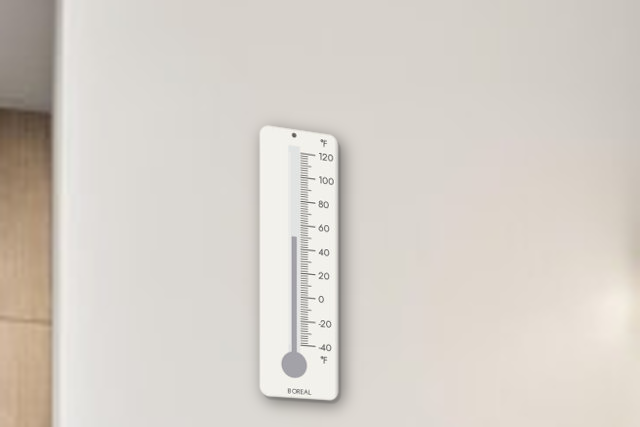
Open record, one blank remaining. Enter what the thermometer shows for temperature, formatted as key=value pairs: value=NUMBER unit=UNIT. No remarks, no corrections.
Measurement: value=50 unit=°F
